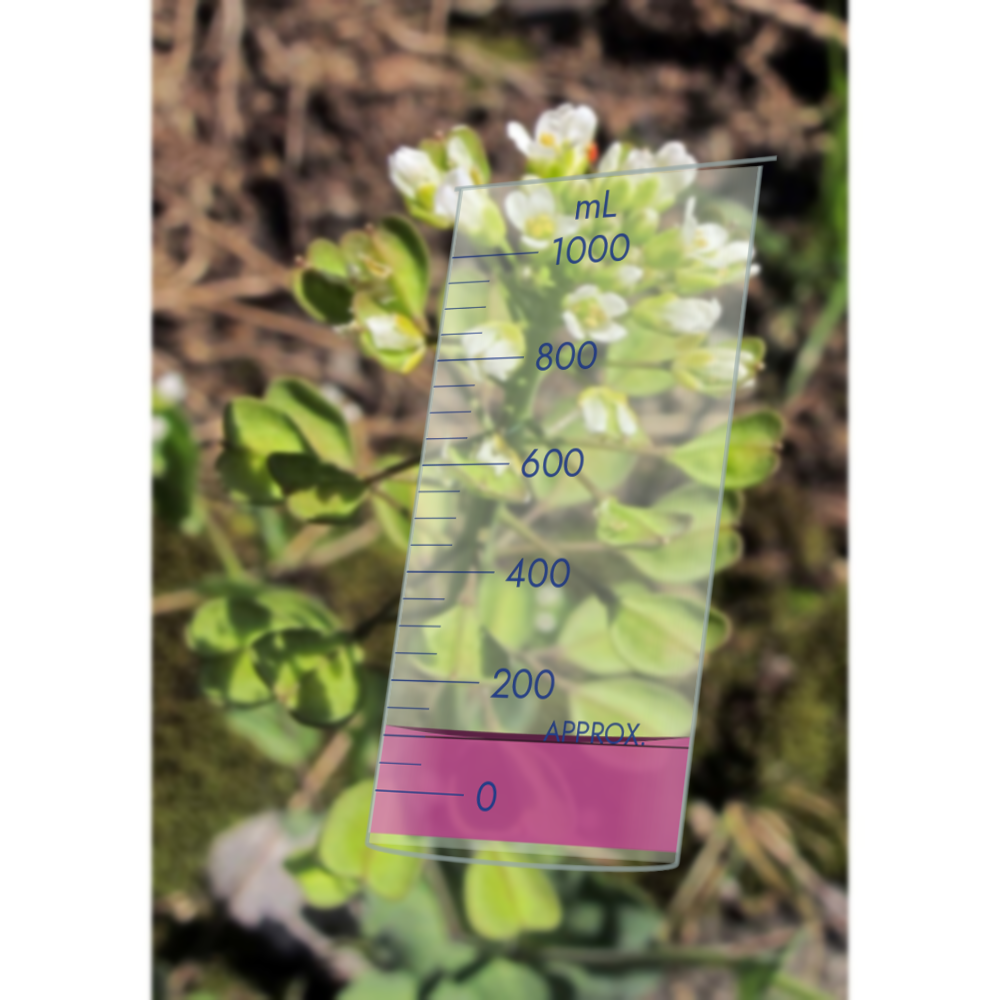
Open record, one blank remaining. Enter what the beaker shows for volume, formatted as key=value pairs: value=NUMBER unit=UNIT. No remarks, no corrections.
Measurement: value=100 unit=mL
